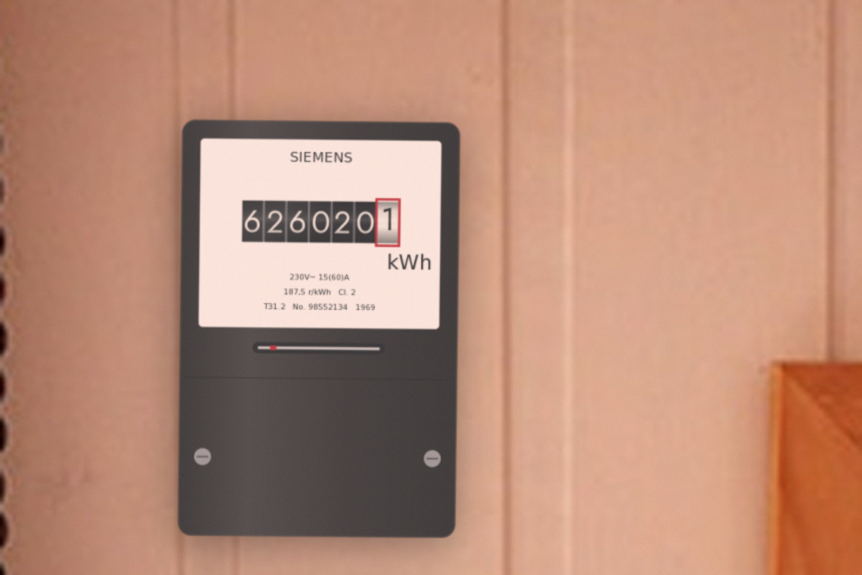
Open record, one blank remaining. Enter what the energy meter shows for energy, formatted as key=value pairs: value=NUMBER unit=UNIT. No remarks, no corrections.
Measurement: value=626020.1 unit=kWh
